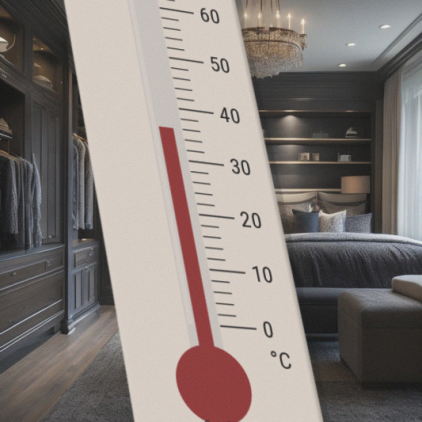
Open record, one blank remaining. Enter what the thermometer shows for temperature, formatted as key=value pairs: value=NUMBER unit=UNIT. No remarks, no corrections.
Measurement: value=36 unit=°C
